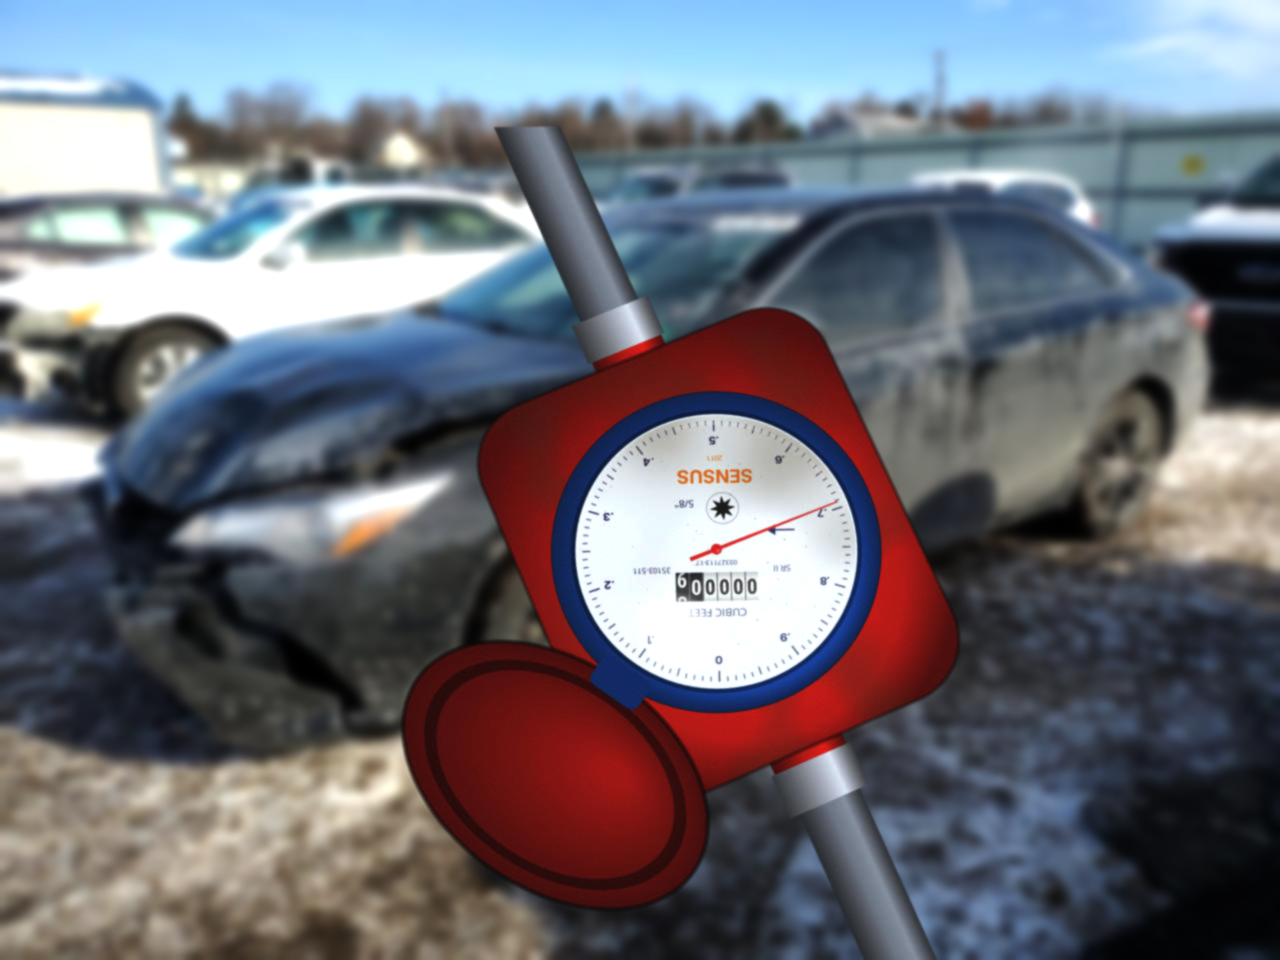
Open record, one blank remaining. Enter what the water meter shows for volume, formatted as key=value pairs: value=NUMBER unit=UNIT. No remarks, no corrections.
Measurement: value=8.69 unit=ft³
